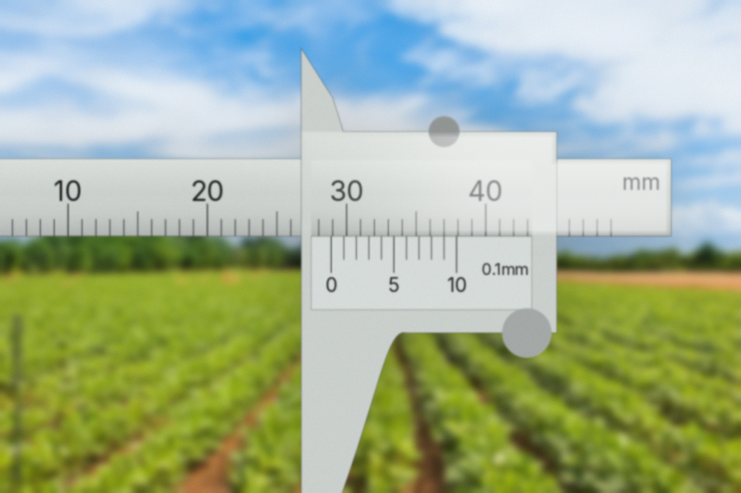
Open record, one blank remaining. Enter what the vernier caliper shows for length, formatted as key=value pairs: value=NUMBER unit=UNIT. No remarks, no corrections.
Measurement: value=28.9 unit=mm
